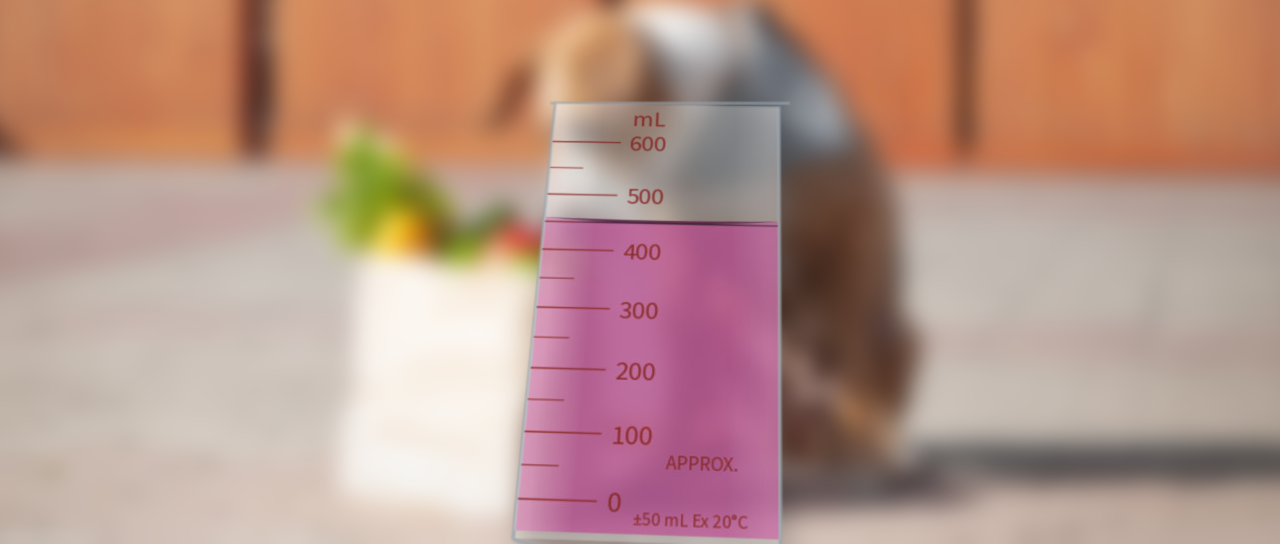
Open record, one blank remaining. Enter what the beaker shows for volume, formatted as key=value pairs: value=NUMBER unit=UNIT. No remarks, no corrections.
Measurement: value=450 unit=mL
